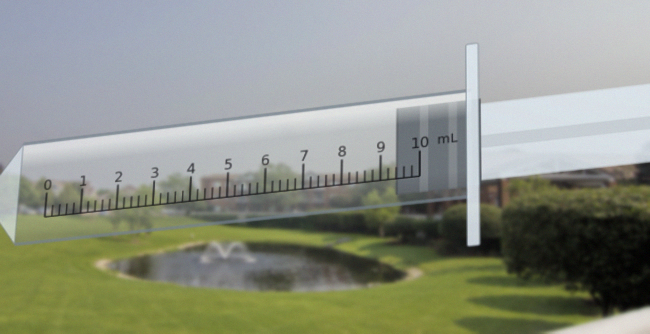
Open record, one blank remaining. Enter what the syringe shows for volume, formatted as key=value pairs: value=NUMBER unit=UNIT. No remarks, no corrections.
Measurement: value=9.4 unit=mL
